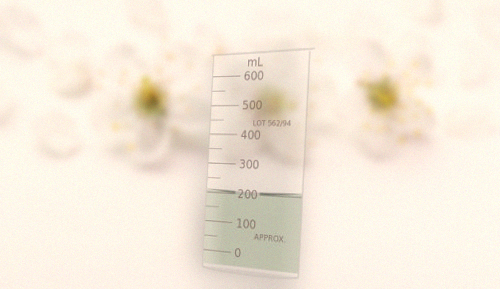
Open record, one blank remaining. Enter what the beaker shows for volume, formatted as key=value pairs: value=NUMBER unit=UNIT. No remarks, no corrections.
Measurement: value=200 unit=mL
